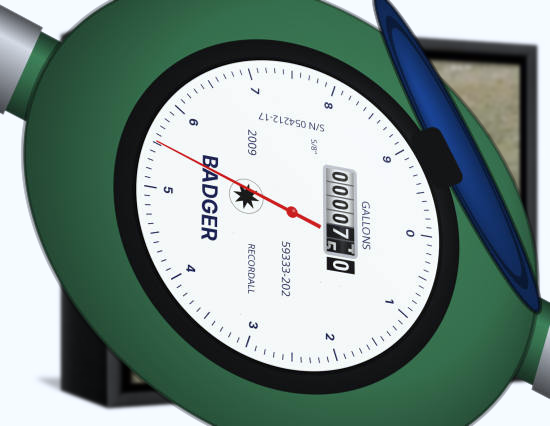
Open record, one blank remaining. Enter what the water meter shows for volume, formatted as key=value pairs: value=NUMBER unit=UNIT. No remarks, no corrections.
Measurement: value=745.5 unit=gal
